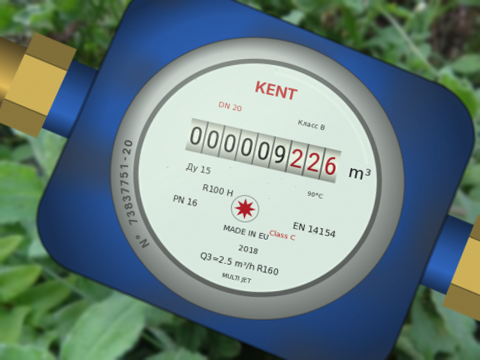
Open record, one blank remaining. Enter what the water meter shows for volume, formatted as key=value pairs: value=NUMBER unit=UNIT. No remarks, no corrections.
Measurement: value=9.226 unit=m³
